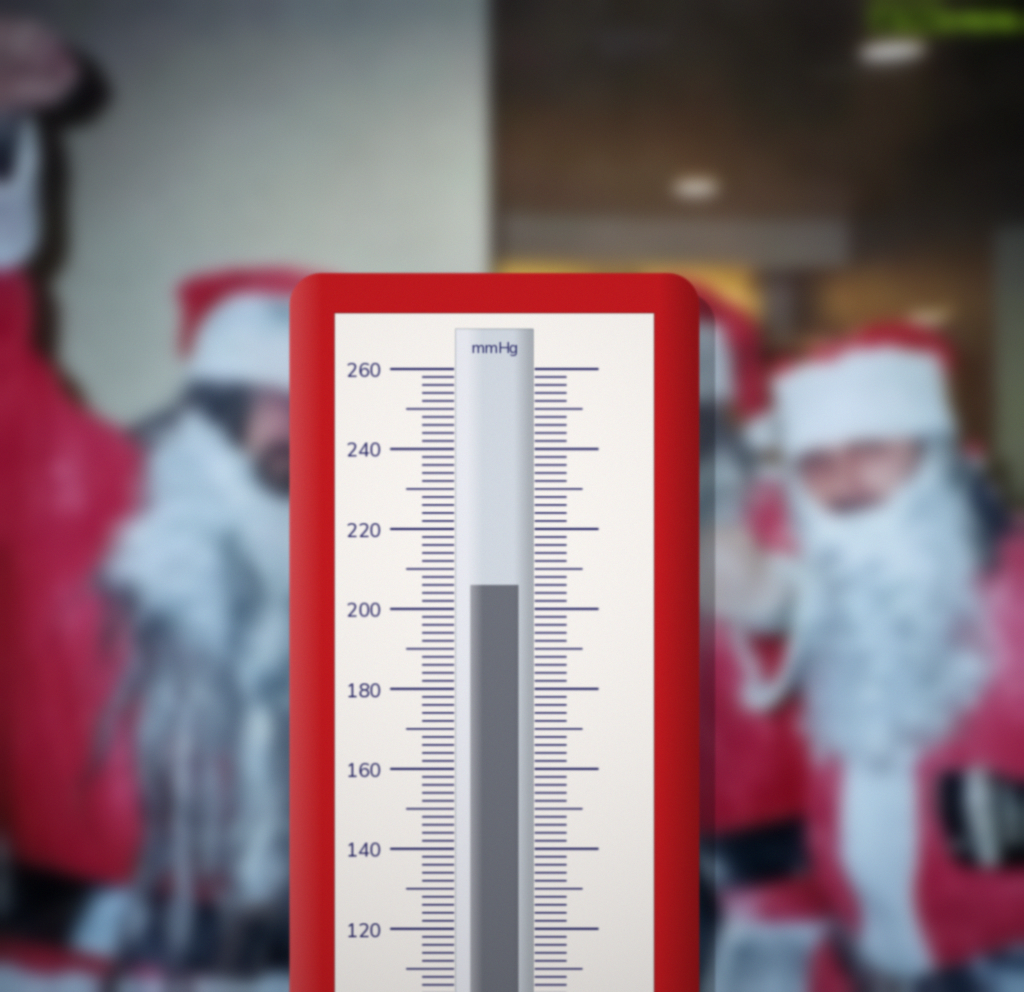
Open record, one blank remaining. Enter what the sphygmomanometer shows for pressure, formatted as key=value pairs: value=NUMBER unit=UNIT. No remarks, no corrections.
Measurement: value=206 unit=mmHg
